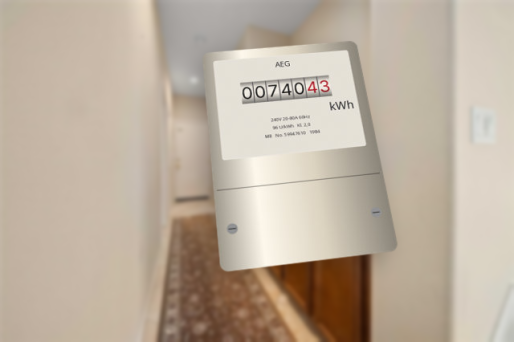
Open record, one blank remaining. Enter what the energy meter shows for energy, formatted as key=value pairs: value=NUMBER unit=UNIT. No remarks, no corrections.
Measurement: value=740.43 unit=kWh
